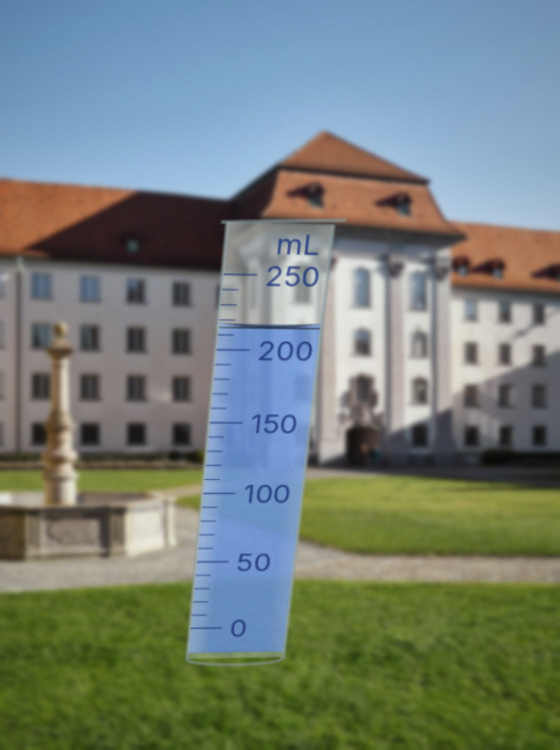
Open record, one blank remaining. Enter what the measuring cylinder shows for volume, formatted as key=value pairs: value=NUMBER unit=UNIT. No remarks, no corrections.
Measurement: value=215 unit=mL
